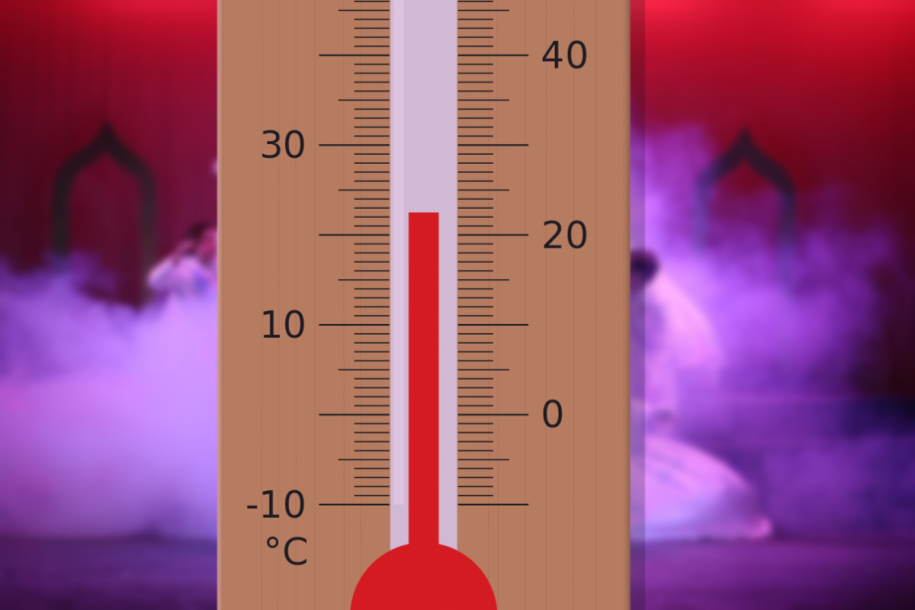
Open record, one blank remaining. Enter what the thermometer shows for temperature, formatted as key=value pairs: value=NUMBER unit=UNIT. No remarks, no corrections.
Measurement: value=22.5 unit=°C
